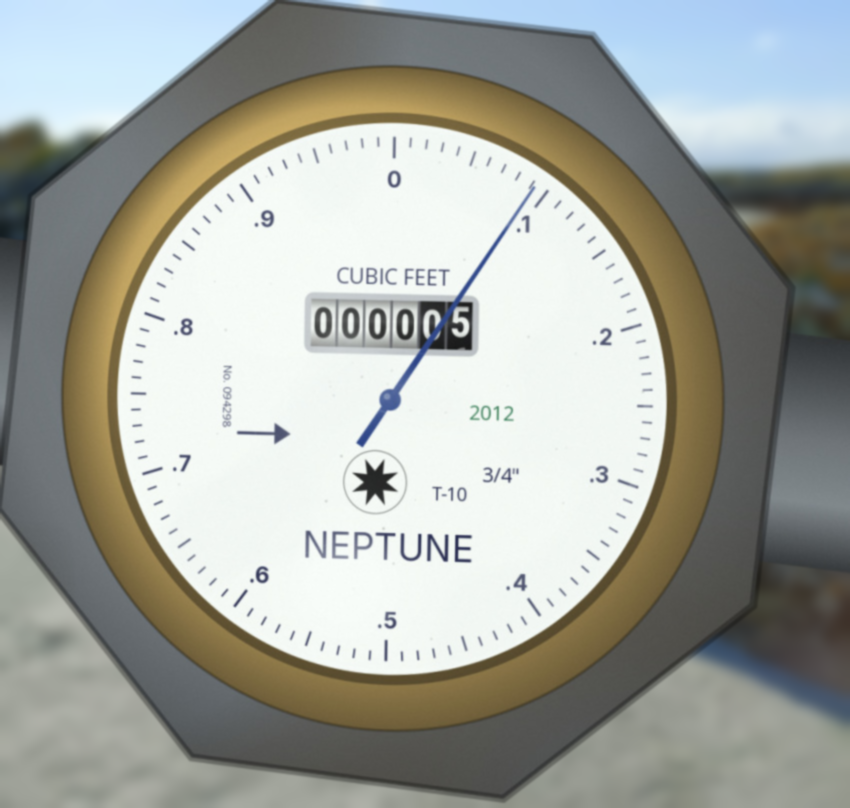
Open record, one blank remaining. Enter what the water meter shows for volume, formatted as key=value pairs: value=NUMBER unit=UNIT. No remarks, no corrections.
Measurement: value=5.09 unit=ft³
